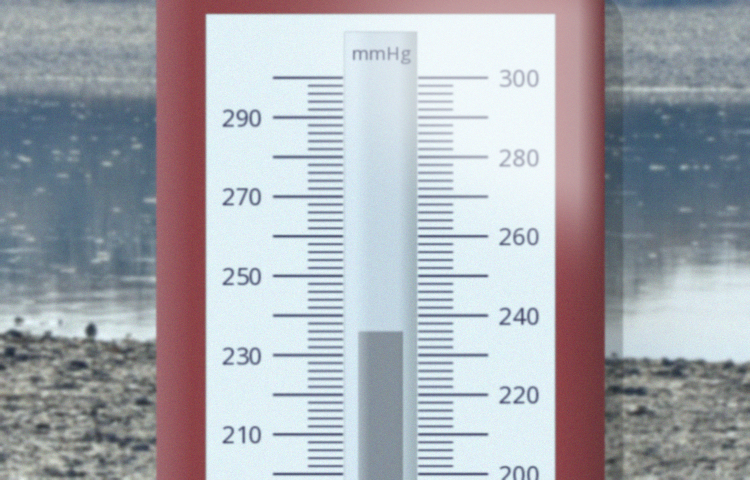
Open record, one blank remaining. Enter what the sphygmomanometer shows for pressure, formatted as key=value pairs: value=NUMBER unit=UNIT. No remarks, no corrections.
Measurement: value=236 unit=mmHg
